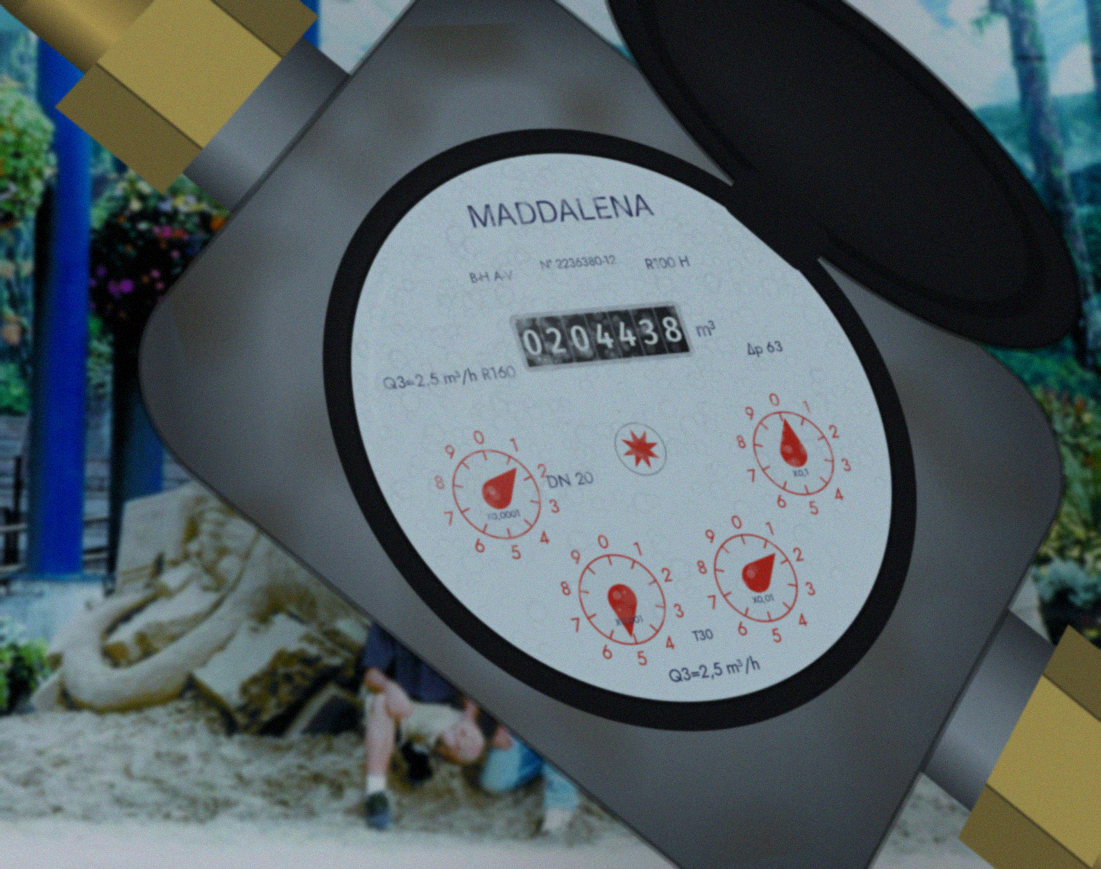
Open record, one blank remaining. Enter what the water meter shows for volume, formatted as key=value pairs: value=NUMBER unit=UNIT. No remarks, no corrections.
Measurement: value=204438.0151 unit=m³
